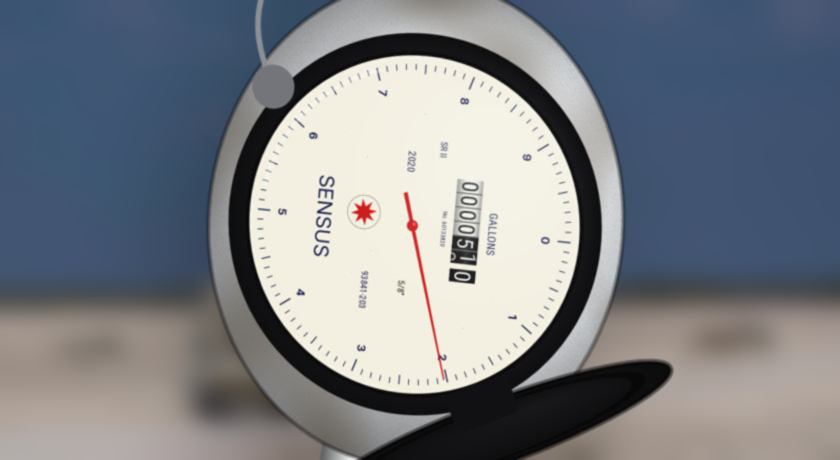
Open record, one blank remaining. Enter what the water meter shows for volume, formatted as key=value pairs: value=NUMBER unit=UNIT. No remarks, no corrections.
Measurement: value=512.0 unit=gal
